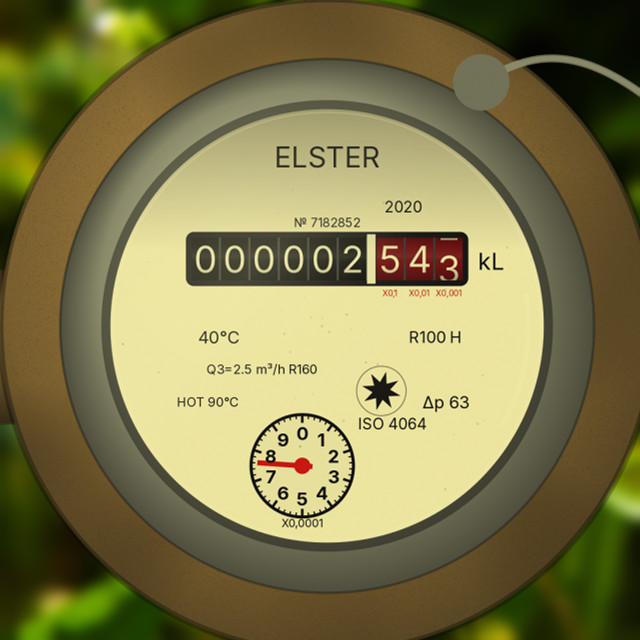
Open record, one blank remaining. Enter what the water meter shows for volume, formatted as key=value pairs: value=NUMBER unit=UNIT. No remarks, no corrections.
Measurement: value=2.5427 unit=kL
